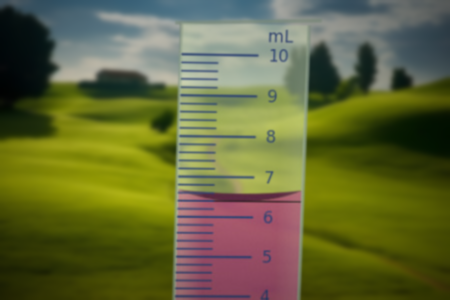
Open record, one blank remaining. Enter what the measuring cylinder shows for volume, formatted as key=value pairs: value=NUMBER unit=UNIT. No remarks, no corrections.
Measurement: value=6.4 unit=mL
